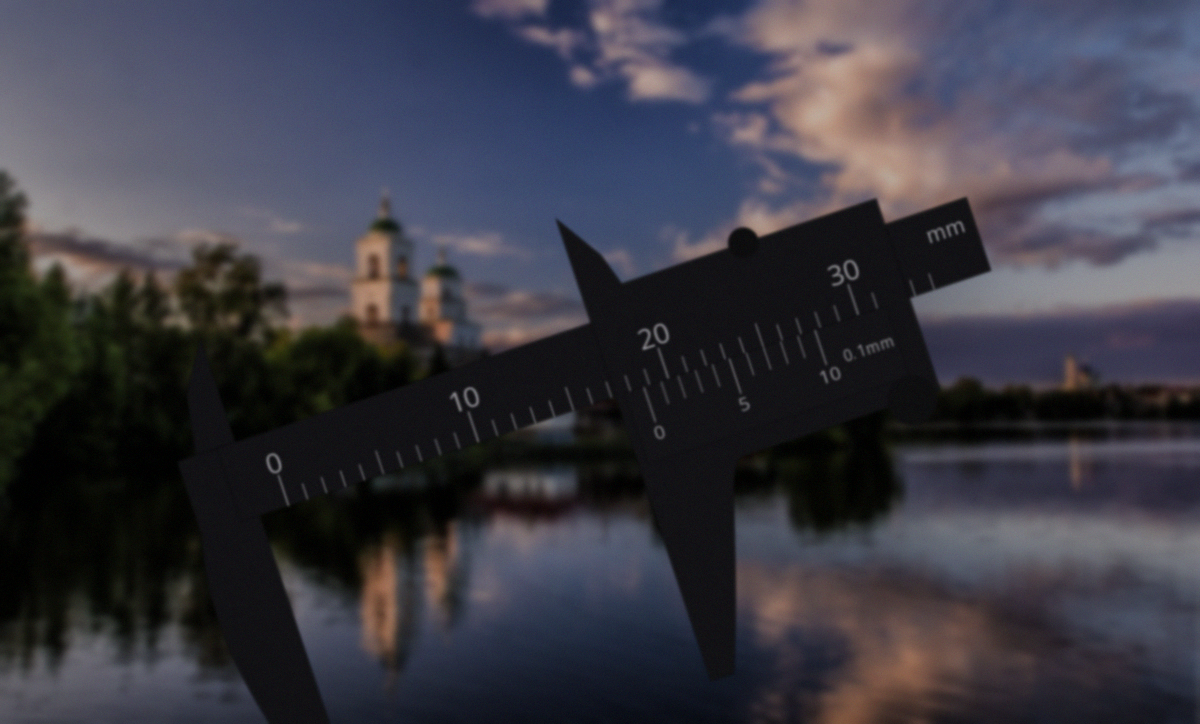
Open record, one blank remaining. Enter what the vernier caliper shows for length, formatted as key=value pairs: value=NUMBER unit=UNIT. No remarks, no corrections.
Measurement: value=18.7 unit=mm
